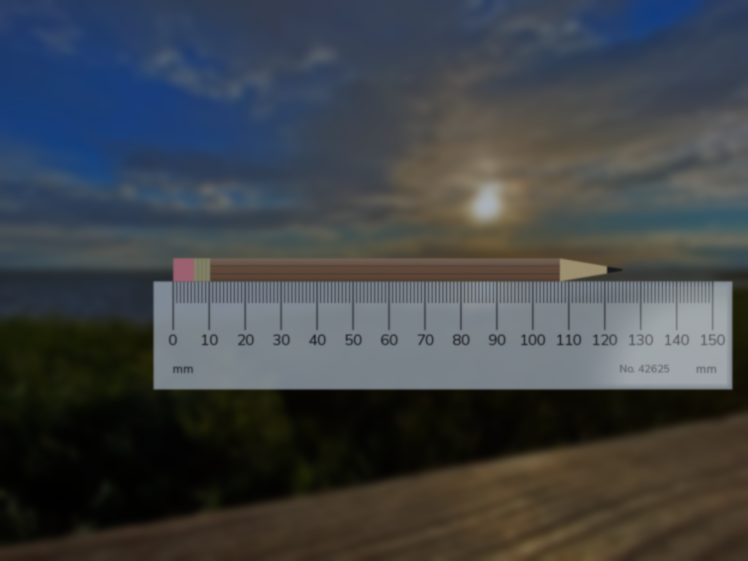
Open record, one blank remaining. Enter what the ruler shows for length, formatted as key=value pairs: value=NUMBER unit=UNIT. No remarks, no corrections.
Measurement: value=125 unit=mm
